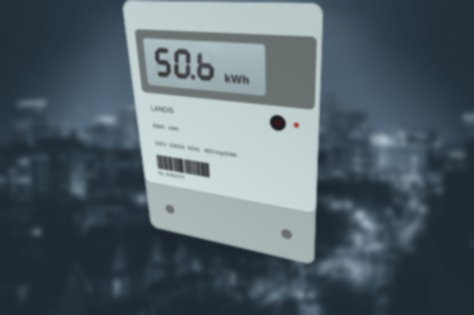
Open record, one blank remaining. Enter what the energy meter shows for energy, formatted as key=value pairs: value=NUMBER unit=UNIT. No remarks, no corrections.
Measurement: value=50.6 unit=kWh
